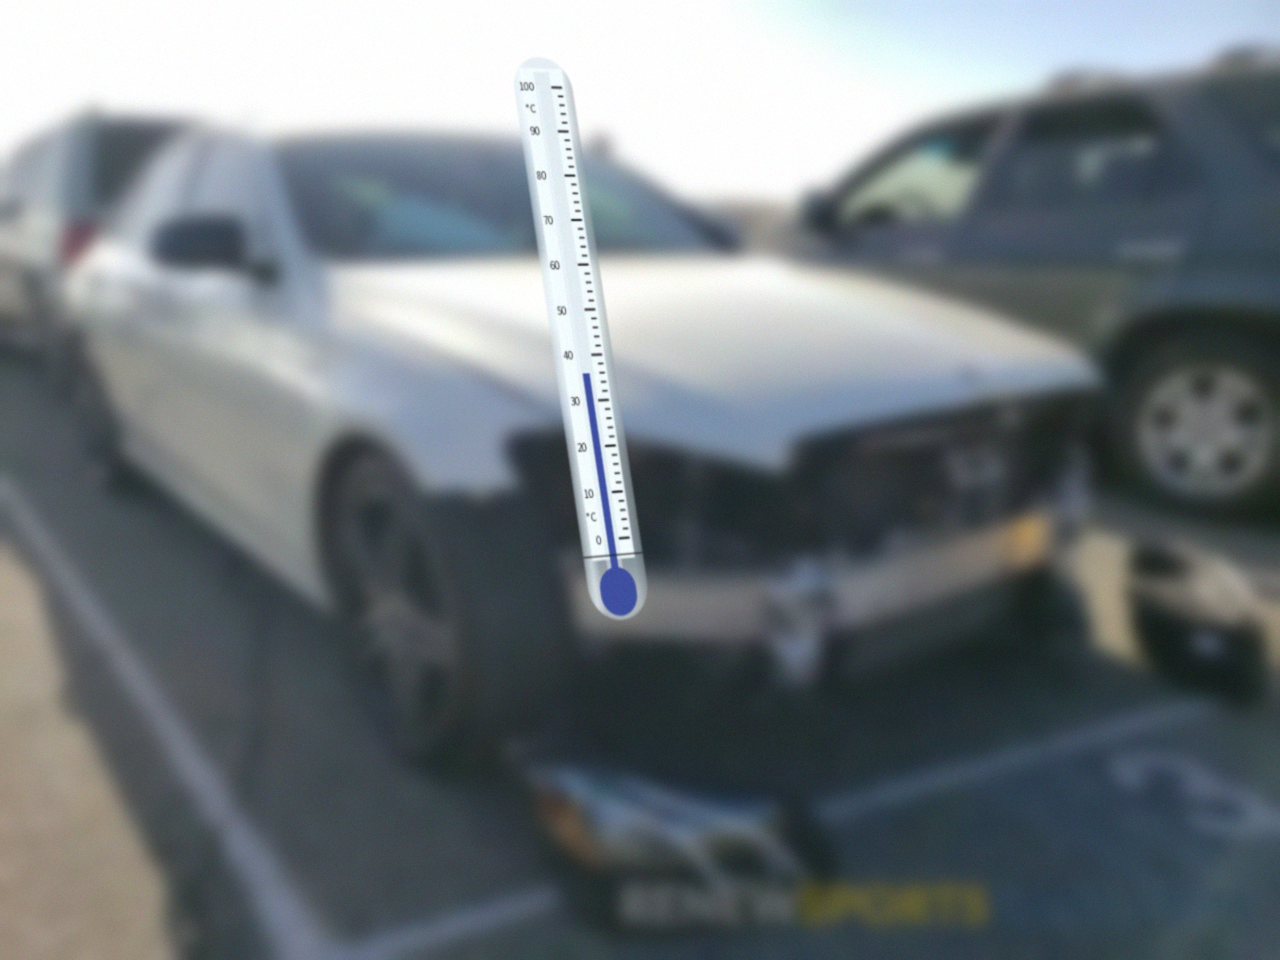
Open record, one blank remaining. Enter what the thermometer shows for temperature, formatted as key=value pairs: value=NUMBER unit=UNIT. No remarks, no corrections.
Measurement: value=36 unit=°C
